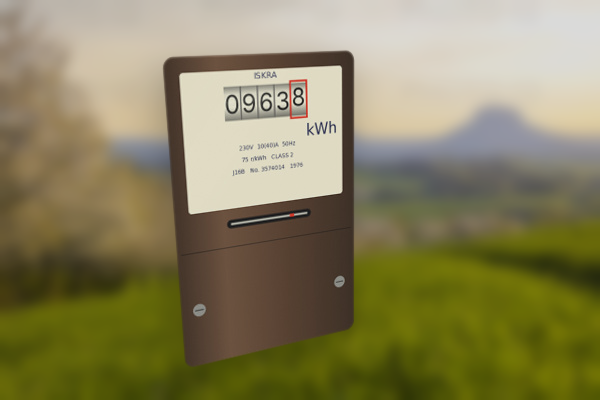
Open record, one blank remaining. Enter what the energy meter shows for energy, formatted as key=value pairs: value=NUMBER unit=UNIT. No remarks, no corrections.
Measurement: value=963.8 unit=kWh
